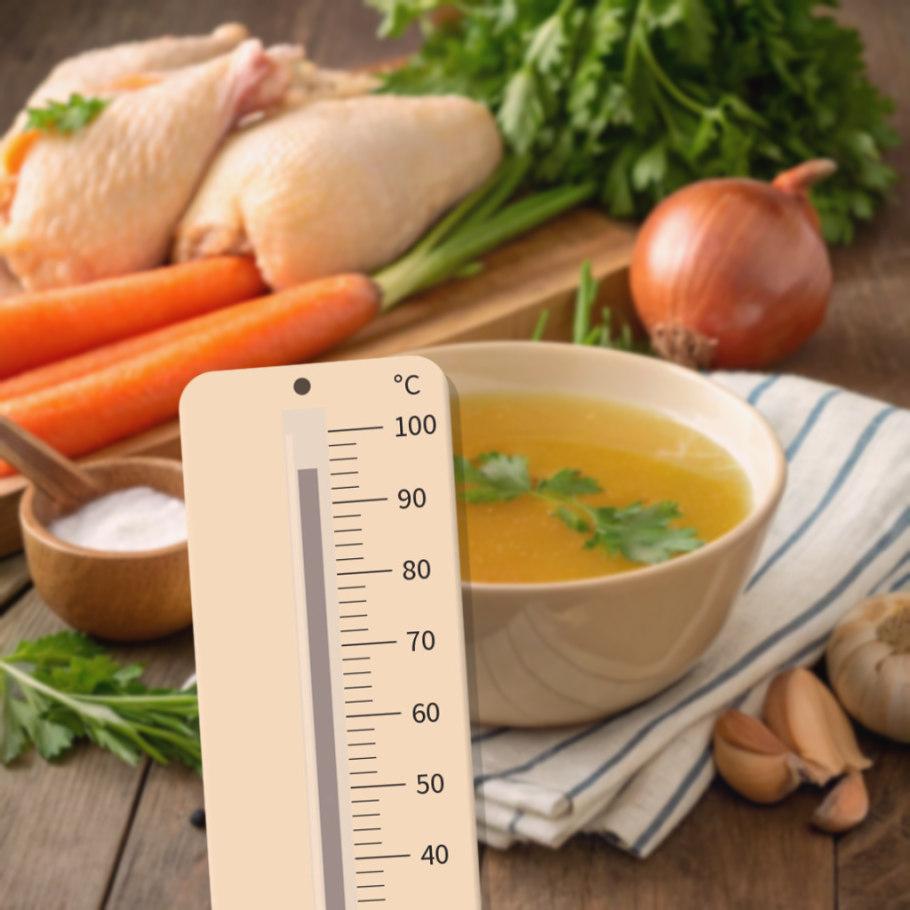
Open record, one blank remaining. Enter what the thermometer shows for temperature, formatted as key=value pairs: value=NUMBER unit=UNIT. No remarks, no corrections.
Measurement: value=95 unit=°C
